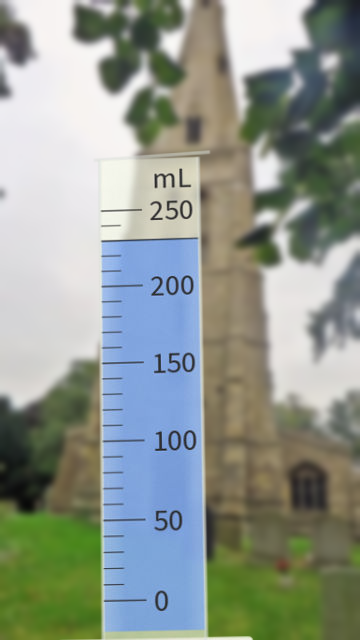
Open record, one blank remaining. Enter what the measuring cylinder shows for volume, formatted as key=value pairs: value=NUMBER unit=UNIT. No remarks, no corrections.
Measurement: value=230 unit=mL
